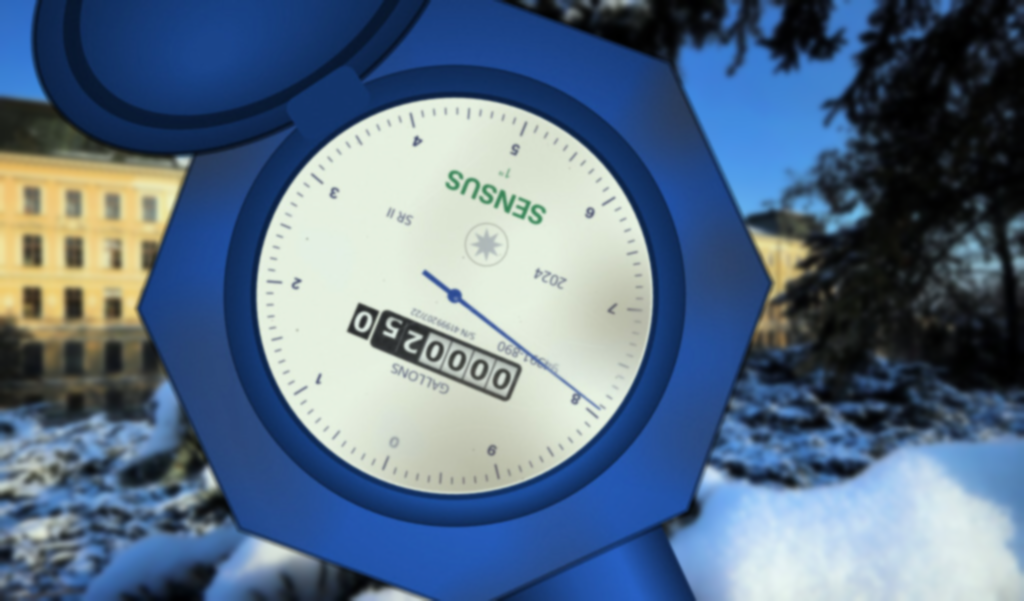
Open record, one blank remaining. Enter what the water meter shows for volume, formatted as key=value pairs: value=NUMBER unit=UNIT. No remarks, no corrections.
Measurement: value=247.9 unit=gal
